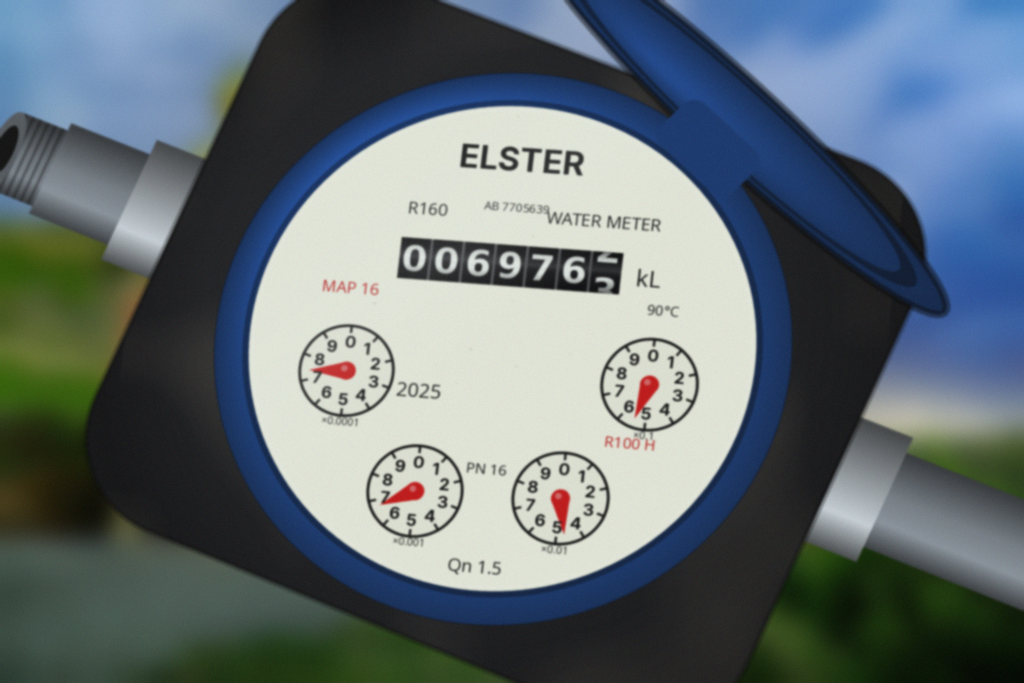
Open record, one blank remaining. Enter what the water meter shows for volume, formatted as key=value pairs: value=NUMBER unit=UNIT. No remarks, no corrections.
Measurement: value=69762.5467 unit=kL
